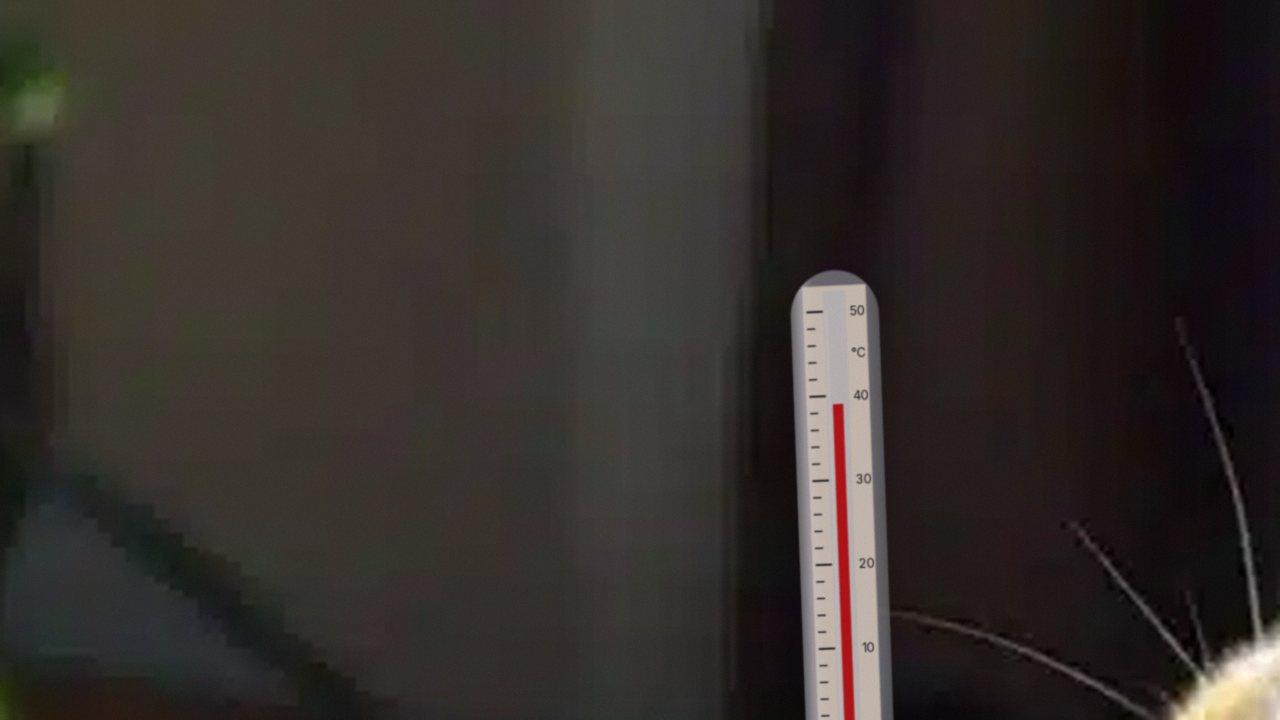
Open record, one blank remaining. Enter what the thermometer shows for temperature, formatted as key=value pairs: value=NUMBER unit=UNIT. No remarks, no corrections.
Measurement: value=39 unit=°C
